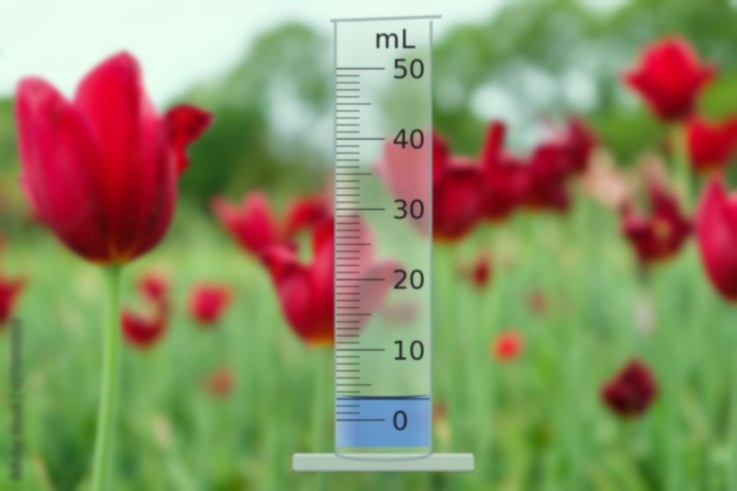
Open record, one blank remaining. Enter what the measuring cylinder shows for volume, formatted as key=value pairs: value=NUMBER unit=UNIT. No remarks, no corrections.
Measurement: value=3 unit=mL
